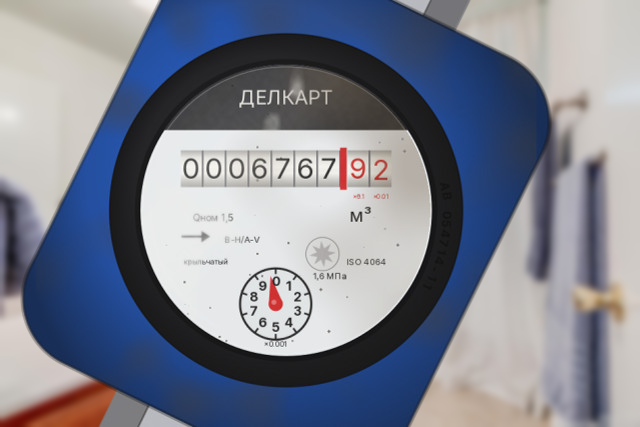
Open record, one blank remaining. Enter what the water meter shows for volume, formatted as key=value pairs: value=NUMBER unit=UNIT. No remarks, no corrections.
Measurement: value=6767.919 unit=m³
